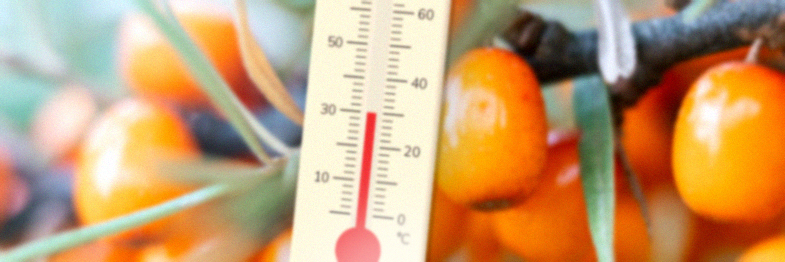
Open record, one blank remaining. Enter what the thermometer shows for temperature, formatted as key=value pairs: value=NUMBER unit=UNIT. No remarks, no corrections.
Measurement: value=30 unit=°C
